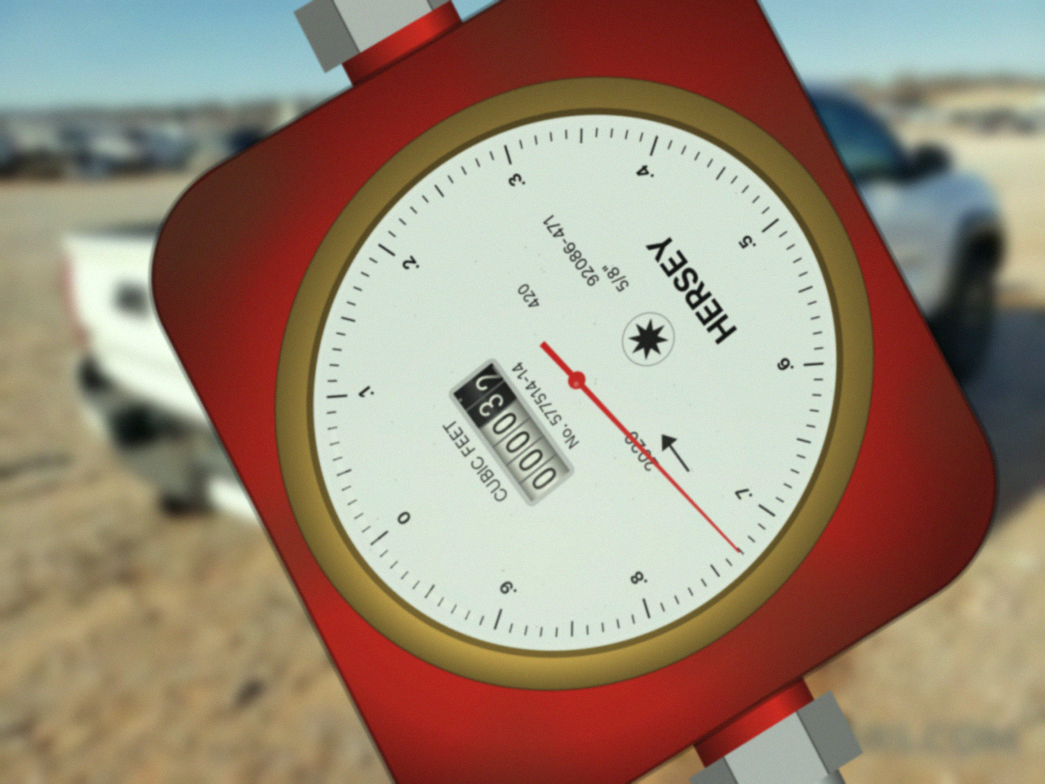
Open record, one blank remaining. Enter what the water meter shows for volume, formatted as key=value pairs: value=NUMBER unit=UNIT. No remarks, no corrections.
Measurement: value=31.73 unit=ft³
